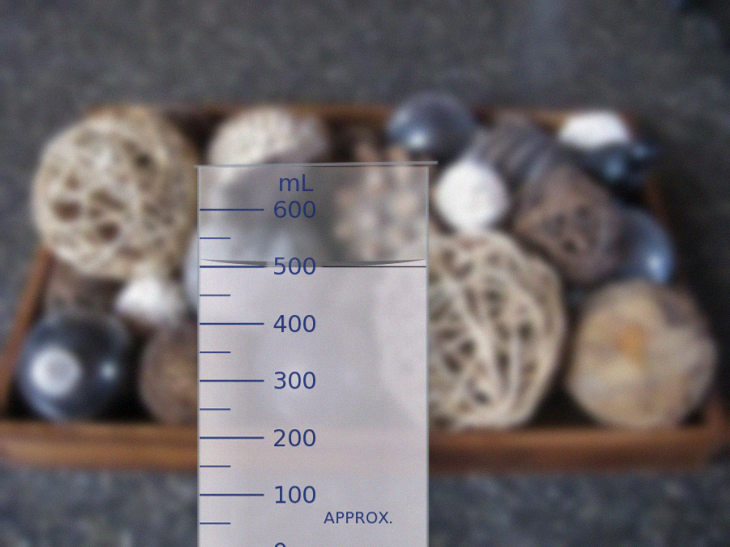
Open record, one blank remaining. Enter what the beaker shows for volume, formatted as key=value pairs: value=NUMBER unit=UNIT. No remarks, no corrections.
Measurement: value=500 unit=mL
